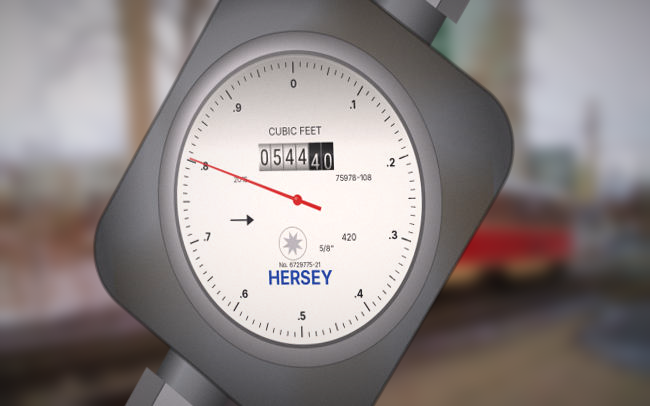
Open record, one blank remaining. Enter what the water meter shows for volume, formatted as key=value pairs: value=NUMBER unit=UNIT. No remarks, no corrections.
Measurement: value=54439.80 unit=ft³
